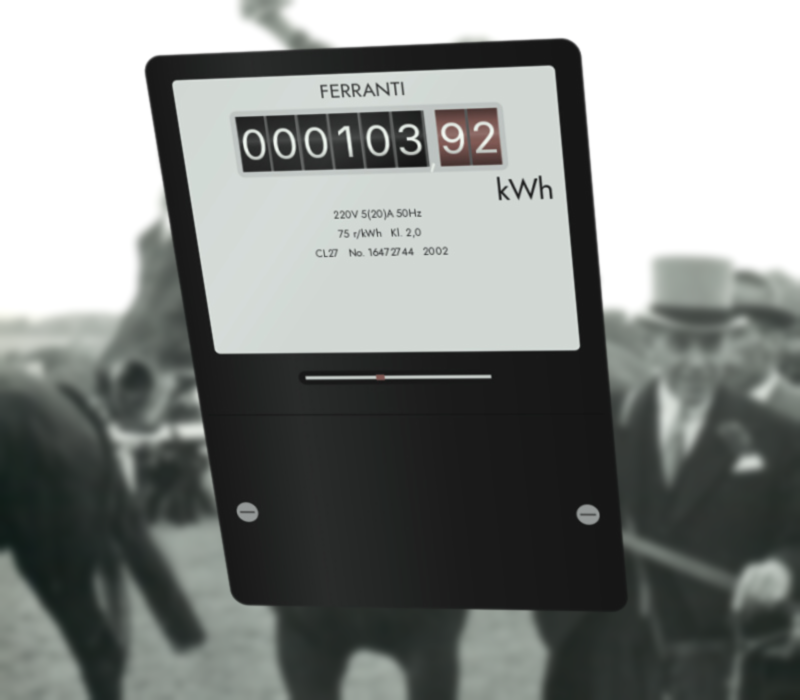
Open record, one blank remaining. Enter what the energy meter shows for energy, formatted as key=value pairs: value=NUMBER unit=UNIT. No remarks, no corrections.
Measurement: value=103.92 unit=kWh
